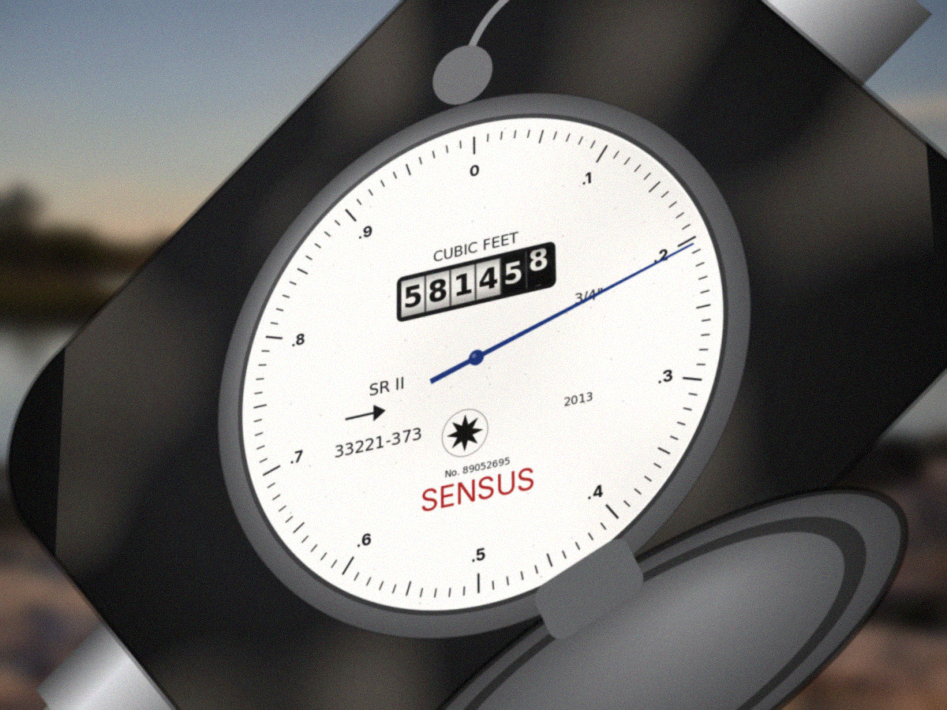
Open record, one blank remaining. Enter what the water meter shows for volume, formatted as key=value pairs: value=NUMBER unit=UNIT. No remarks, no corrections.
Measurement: value=581458.20 unit=ft³
